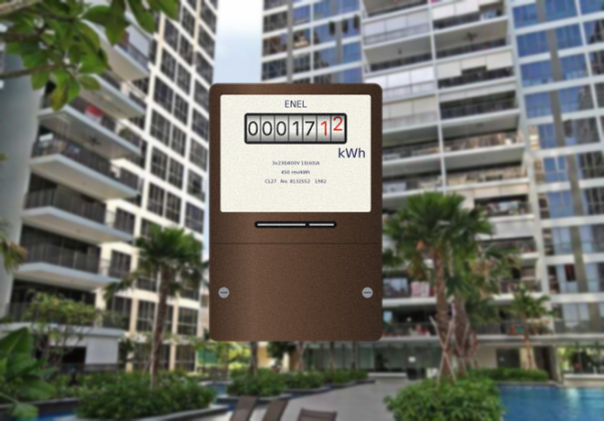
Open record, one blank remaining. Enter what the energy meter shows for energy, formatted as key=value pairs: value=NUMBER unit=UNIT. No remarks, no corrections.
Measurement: value=17.12 unit=kWh
